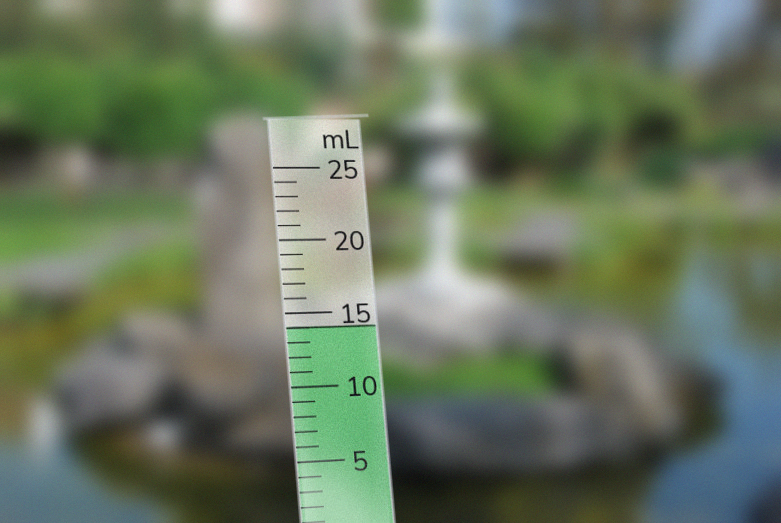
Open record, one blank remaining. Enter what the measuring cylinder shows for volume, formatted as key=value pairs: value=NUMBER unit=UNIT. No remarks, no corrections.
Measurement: value=14 unit=mL
